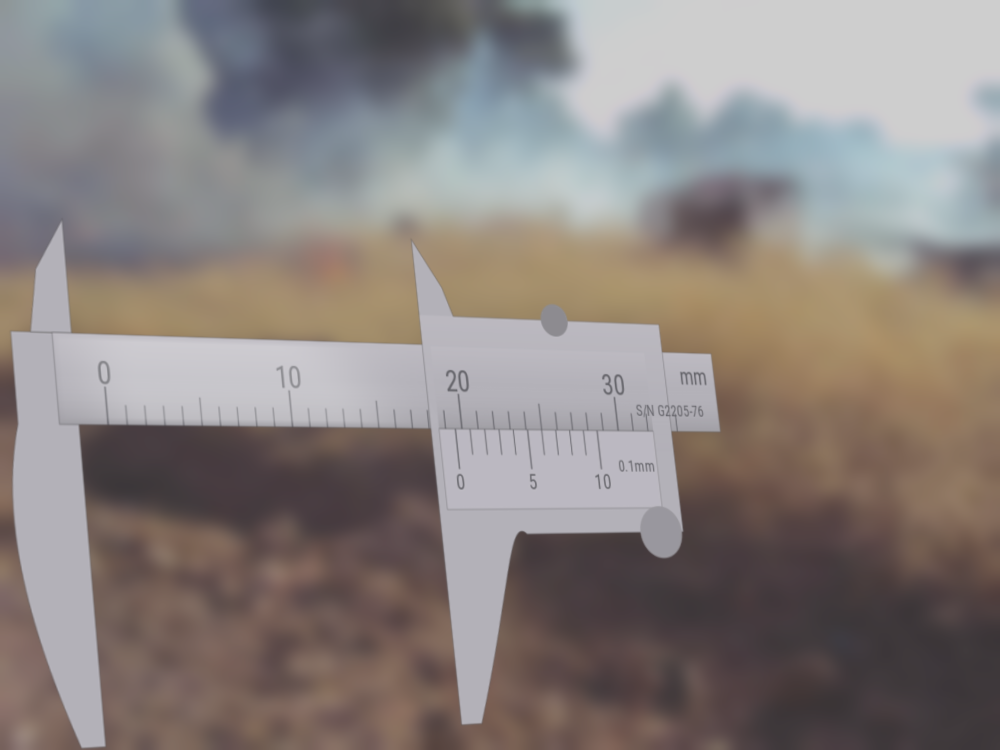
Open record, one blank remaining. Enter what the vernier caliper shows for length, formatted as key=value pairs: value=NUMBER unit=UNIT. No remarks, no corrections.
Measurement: value=19.6 unit=mm
